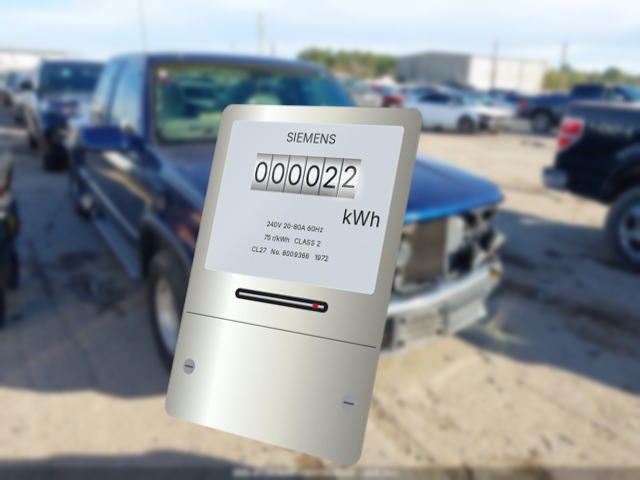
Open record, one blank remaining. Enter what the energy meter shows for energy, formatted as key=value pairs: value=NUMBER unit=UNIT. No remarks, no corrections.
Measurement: value=22 unit=kWh
